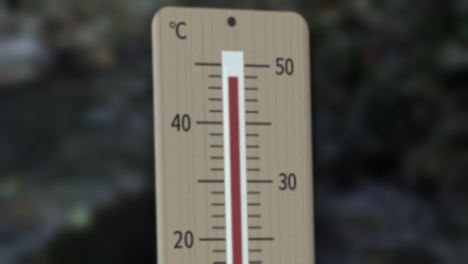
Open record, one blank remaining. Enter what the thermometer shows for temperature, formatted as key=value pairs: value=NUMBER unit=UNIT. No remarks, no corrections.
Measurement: value=48 unit=°C
